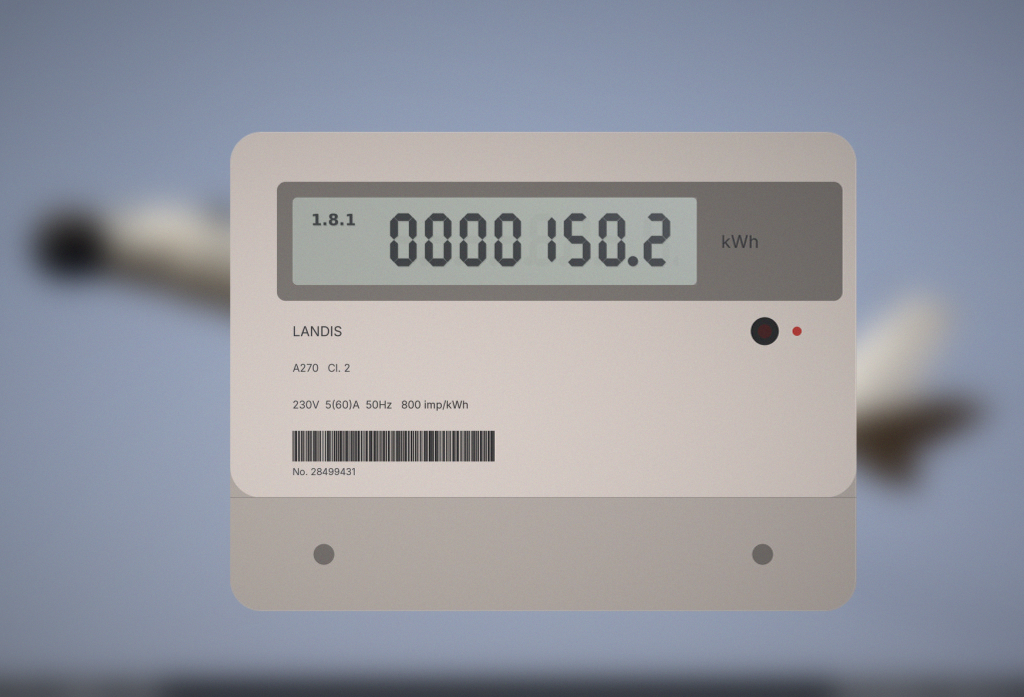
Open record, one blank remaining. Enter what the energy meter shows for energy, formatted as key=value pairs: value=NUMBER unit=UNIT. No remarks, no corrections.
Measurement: value=150.2 unit=kWh
